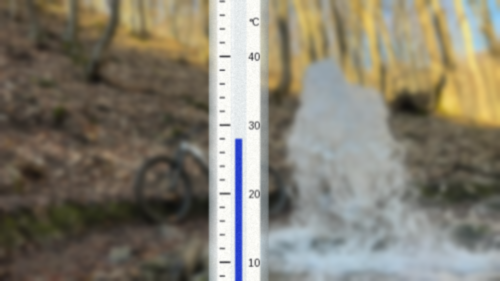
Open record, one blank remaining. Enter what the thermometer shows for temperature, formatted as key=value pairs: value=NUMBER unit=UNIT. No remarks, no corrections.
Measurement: value=28 unit=°C
